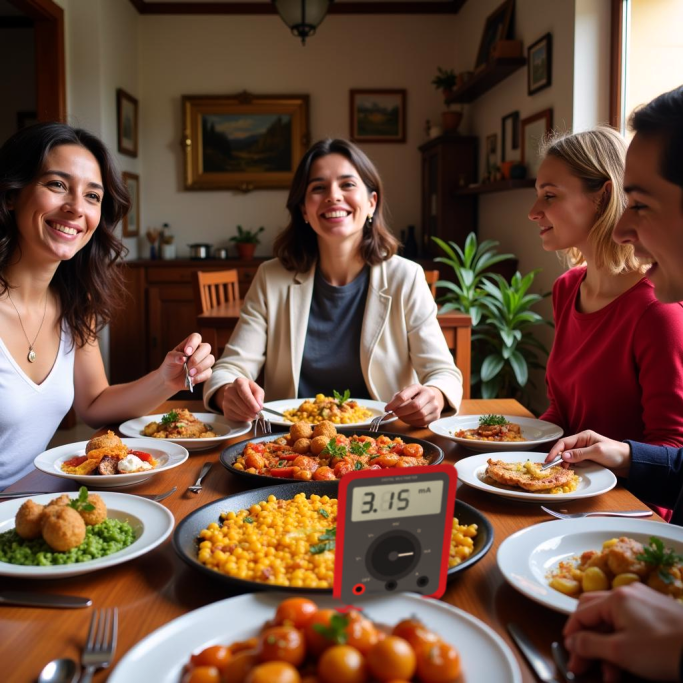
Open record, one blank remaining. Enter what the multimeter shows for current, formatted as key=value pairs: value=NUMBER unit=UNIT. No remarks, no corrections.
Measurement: value=3.15 unit=mA
